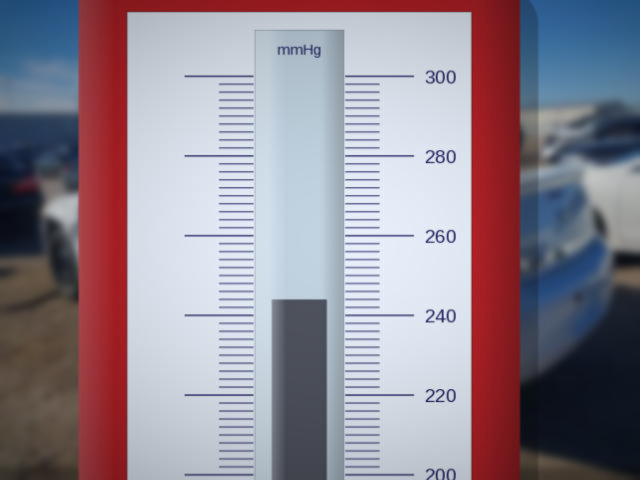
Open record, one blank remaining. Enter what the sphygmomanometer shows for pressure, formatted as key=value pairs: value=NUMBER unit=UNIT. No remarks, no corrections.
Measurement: value=244 unit=mmHg
